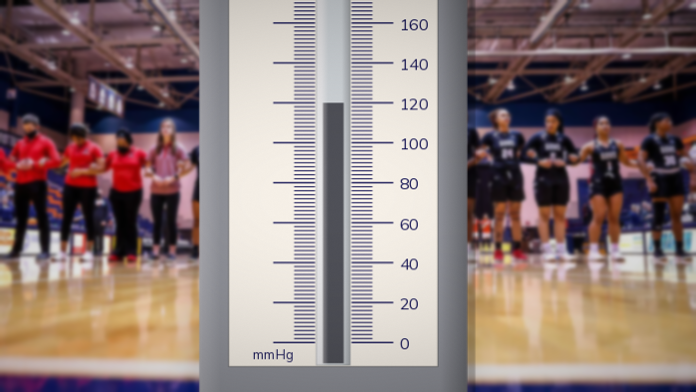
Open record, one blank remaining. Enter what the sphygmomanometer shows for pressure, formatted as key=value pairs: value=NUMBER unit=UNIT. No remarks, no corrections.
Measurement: value=120 unit=mmHg
